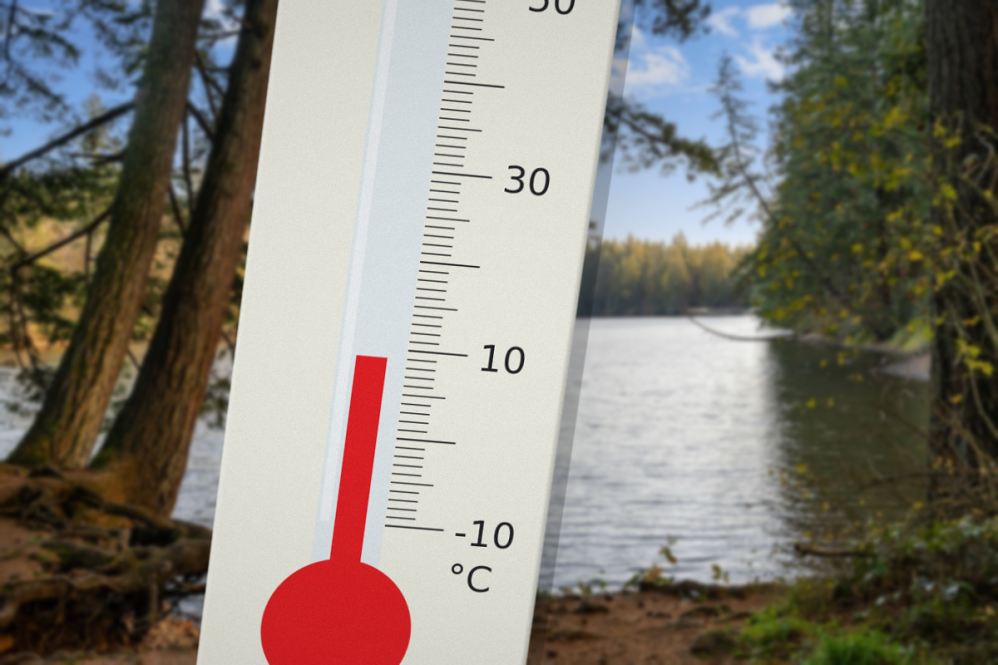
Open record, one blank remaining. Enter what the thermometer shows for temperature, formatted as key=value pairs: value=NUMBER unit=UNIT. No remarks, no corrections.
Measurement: value=9 unit=°C
